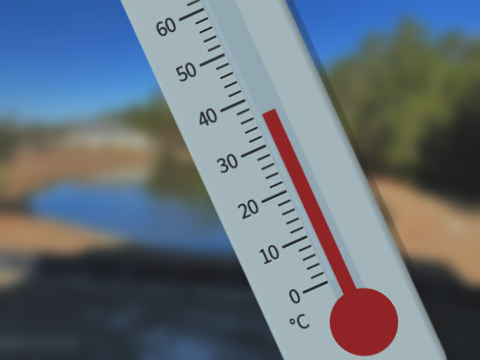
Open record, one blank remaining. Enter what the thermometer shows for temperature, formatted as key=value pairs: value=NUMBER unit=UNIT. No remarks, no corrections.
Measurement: value=36 unit=°C
